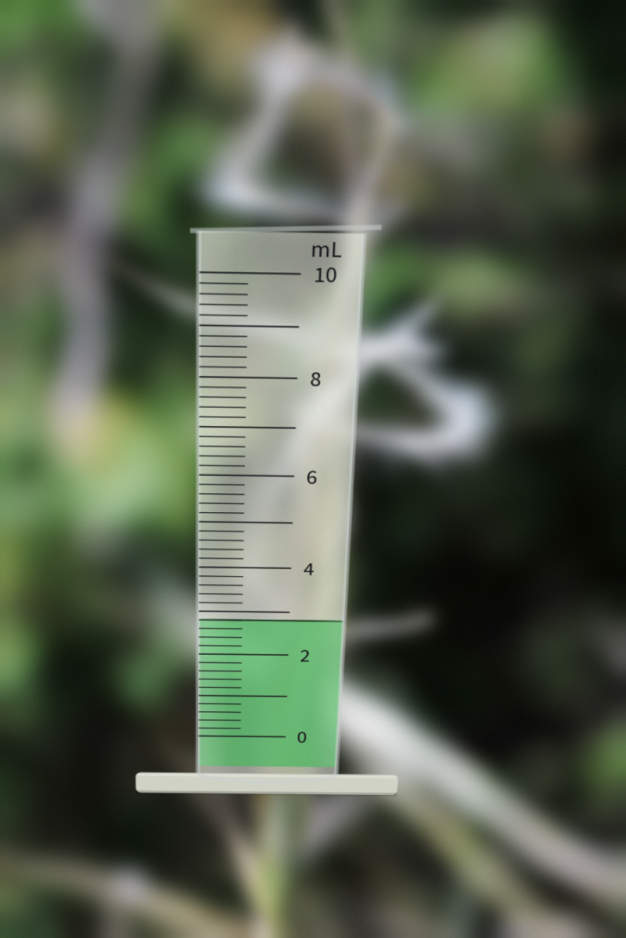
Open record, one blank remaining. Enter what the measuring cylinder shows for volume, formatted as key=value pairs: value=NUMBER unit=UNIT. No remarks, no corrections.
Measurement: value=2.8 unit=mL
